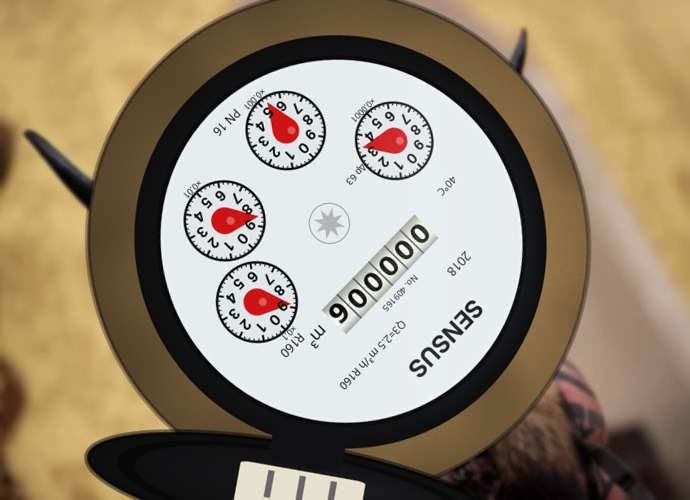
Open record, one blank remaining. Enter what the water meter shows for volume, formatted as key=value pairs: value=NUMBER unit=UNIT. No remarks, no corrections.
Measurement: value=5.8853 unit=m³
